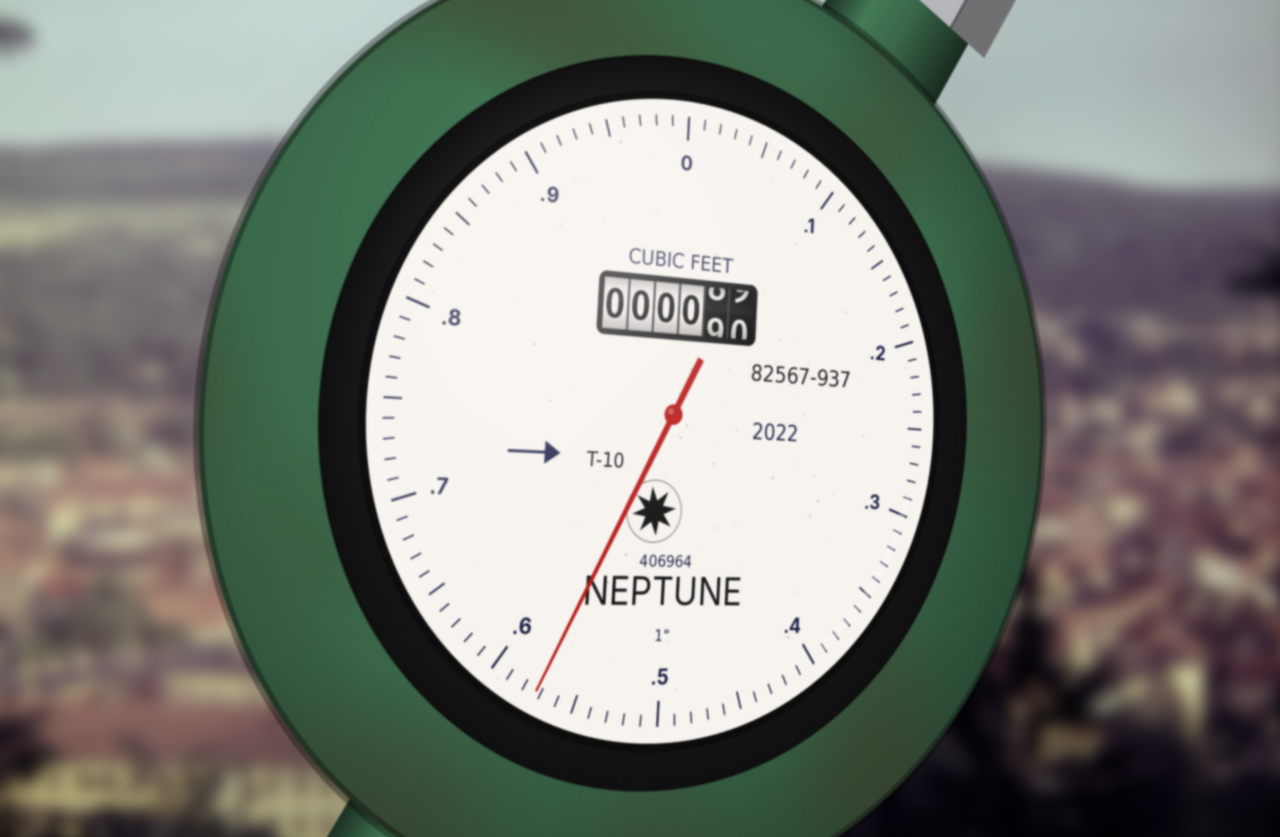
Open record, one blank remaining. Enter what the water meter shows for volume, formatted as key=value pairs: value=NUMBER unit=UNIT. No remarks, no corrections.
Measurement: value=89.57 unit=ft³
